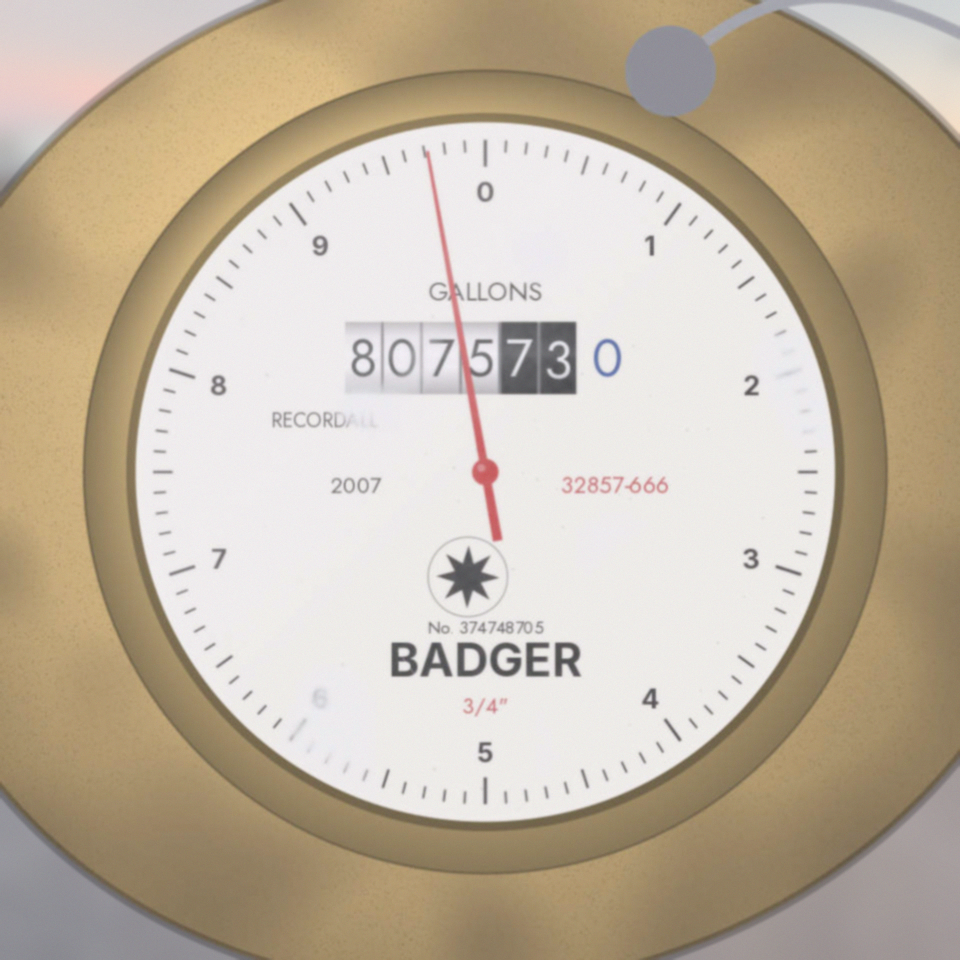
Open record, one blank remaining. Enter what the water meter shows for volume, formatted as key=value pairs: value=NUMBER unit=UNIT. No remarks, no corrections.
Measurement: value=8075729.7 unit=gal
